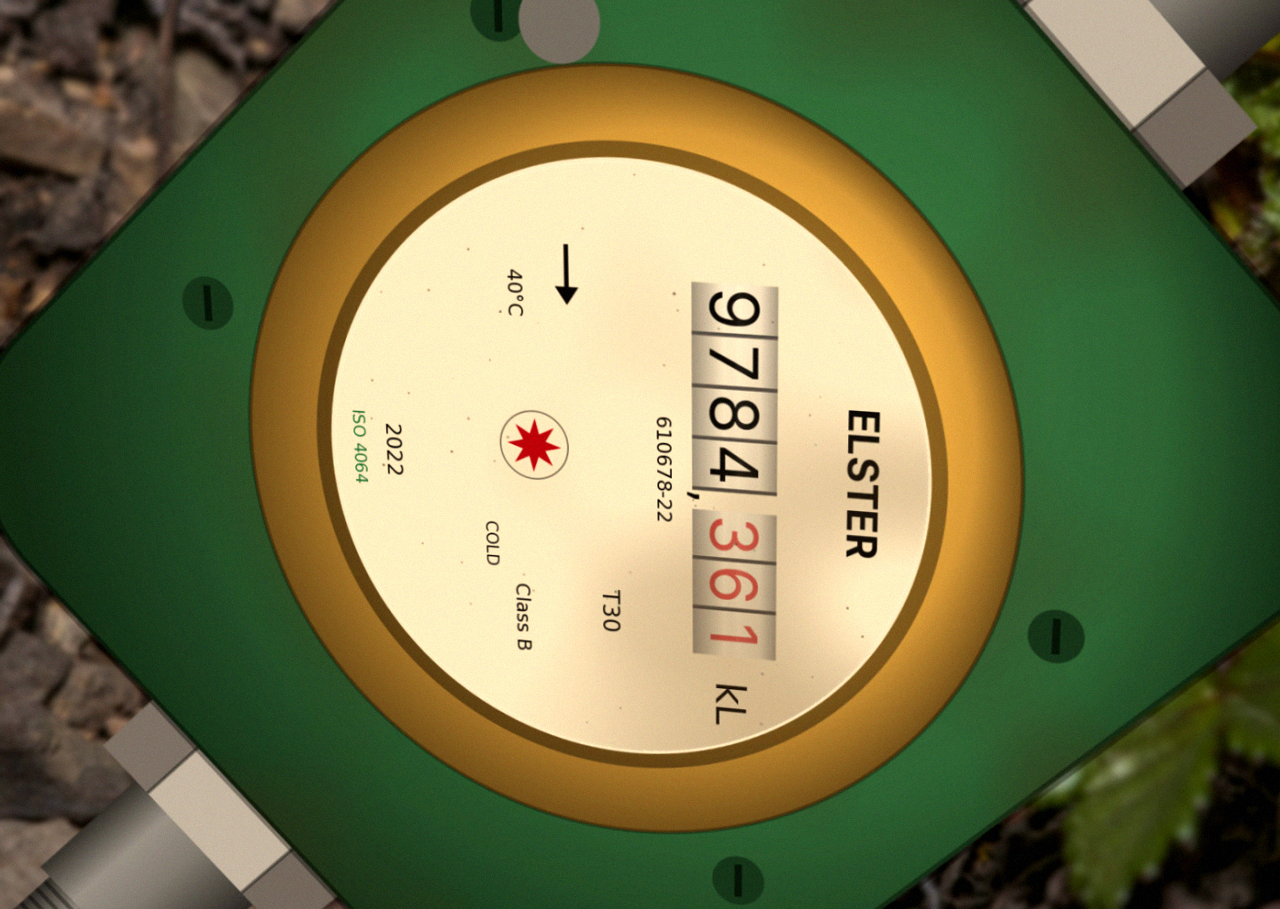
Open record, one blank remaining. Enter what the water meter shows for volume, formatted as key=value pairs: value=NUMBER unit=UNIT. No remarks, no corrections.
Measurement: value=9784.361 unit=kL
